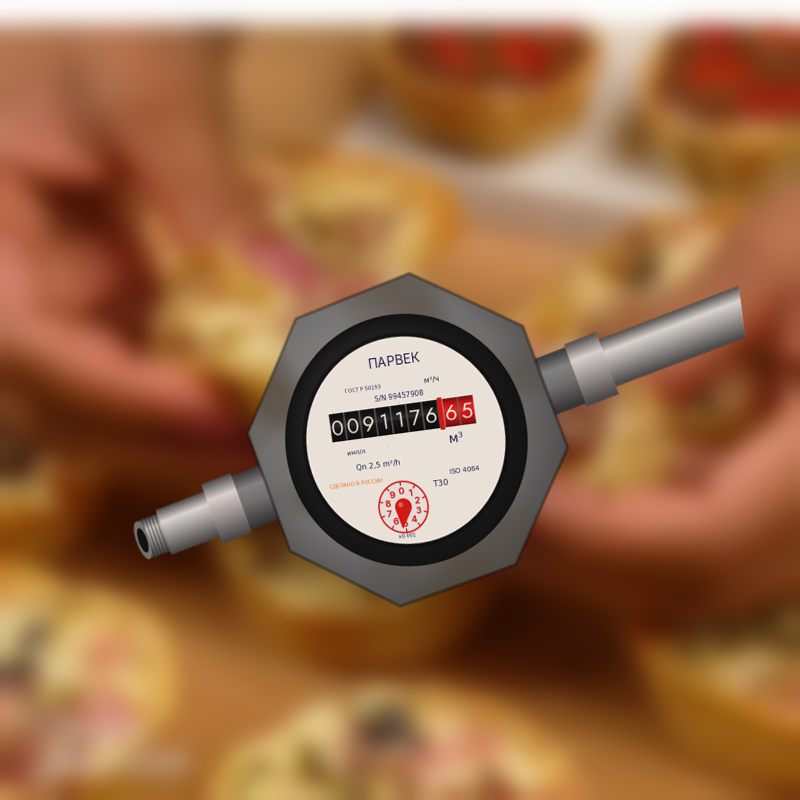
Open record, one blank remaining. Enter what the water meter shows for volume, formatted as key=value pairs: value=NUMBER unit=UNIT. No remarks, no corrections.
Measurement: value=91176.655 unit=m³
